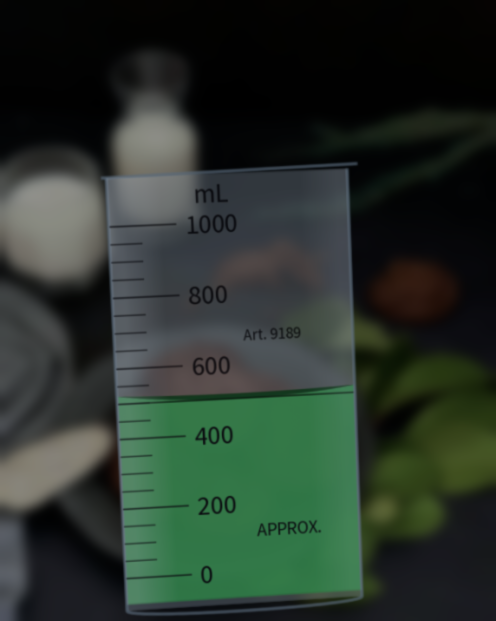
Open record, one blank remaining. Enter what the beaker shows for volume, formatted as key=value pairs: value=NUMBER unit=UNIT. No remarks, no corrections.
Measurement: value=500 unit=mL
